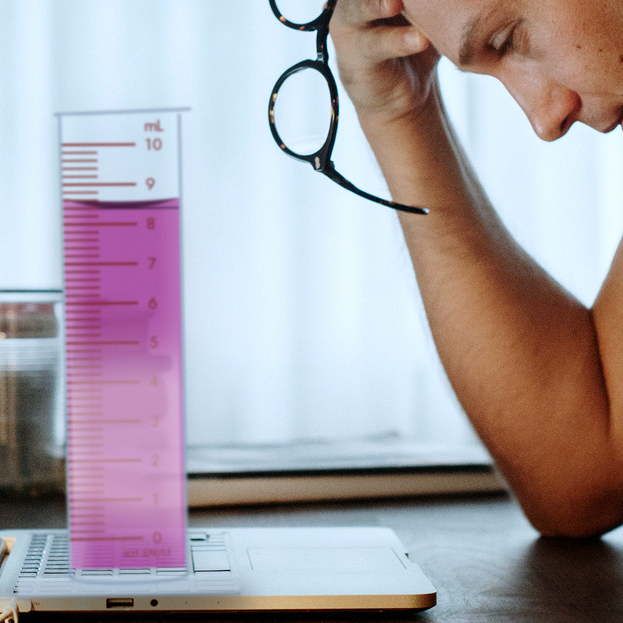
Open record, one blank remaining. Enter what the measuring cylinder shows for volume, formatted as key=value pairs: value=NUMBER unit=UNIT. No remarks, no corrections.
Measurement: value=8.4 unit=mL
